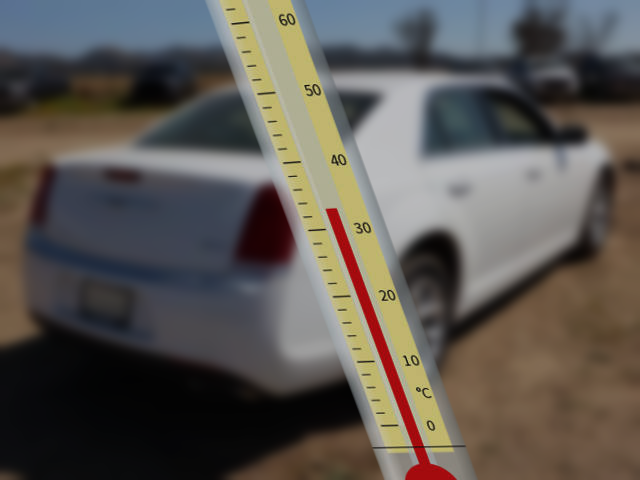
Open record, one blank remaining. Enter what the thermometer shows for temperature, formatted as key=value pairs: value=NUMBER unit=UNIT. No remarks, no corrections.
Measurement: value=33 unit=°C
